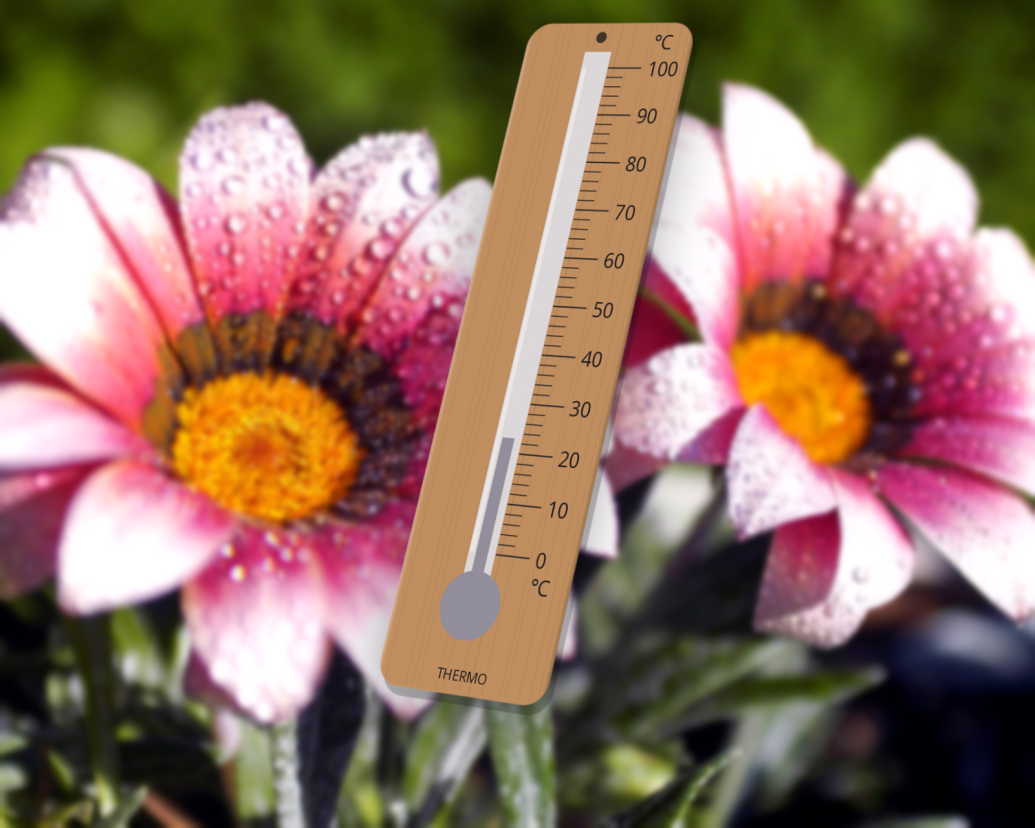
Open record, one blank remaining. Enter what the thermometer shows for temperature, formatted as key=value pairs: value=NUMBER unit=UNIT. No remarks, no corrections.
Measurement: value=23 unit=°C
